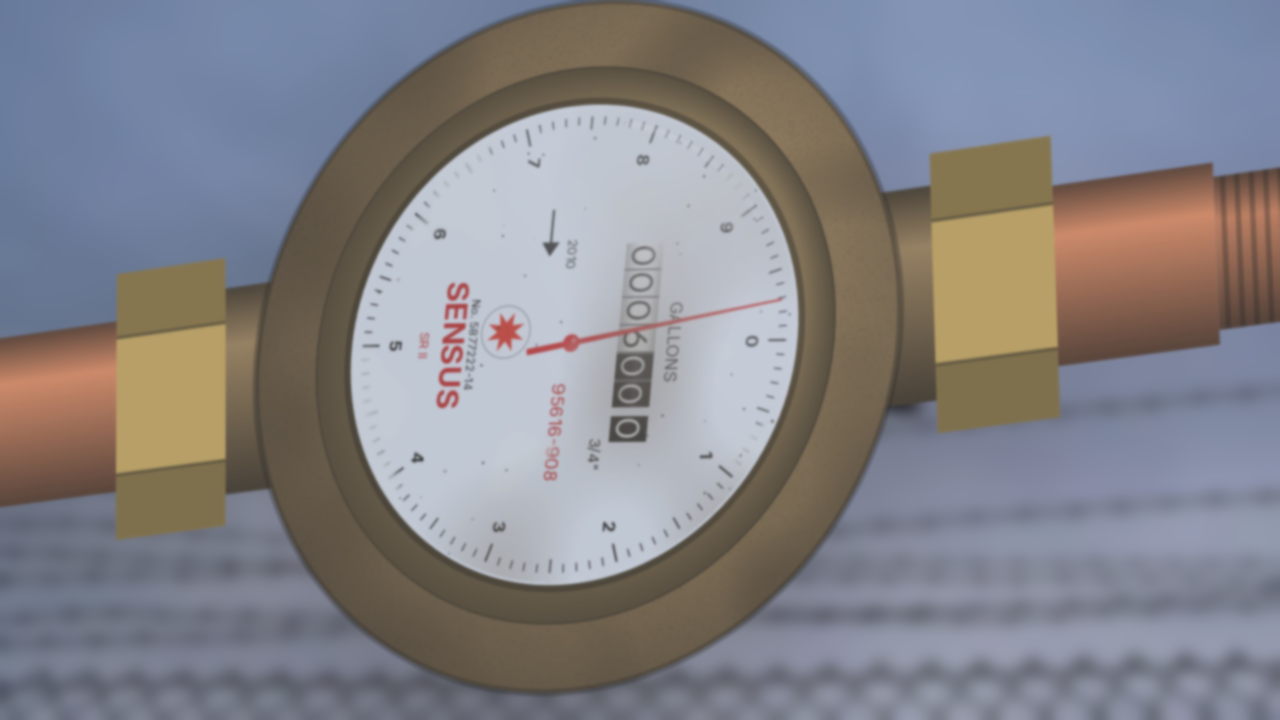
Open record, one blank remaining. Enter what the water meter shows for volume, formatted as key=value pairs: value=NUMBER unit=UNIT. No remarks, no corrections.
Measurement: value=5999.7 unit=gal
